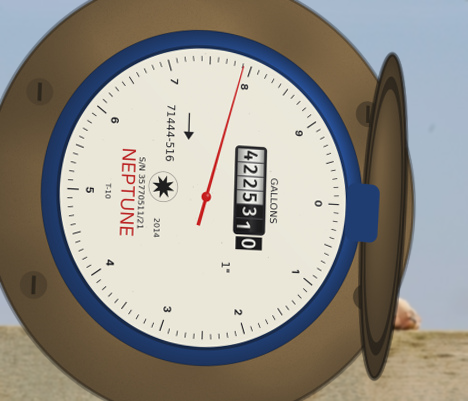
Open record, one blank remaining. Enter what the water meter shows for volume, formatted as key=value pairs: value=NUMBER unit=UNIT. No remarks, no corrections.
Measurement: value=4225307.9 unit=gal
